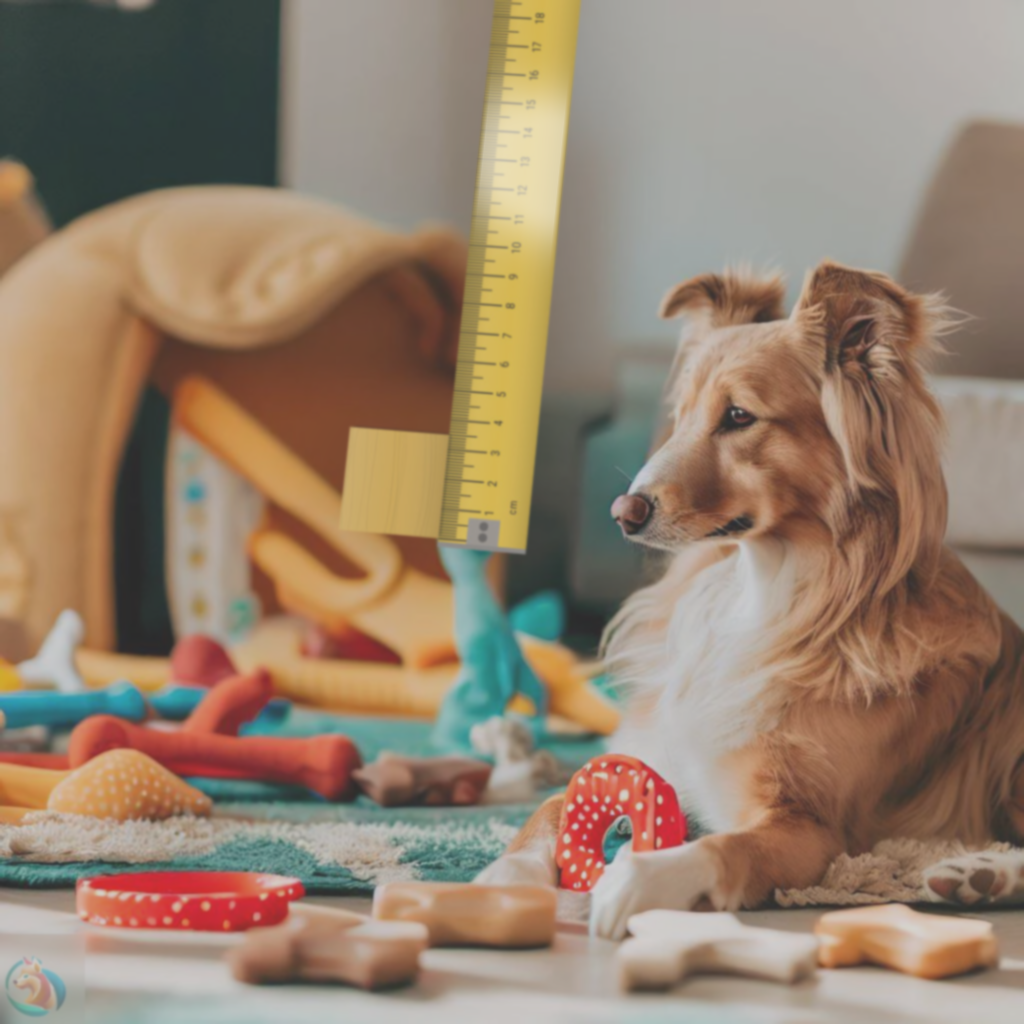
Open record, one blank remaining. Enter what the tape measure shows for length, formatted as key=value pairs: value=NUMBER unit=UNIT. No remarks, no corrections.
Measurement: value=3.5 unit=cm
